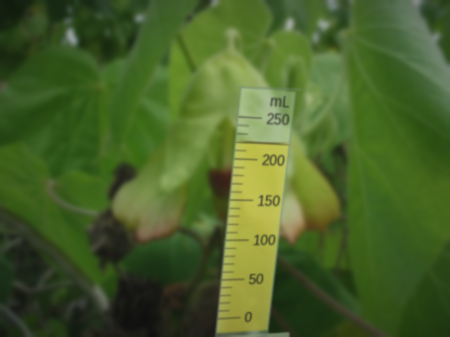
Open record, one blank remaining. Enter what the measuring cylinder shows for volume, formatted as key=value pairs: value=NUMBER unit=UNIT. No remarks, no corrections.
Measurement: value=220 unit=mL
